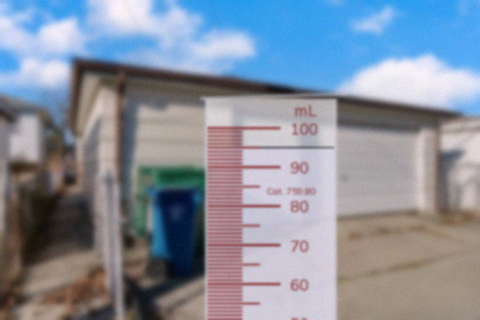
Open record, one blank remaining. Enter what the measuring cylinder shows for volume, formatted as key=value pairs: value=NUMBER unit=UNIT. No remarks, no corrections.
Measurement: value=95 unit=mL
